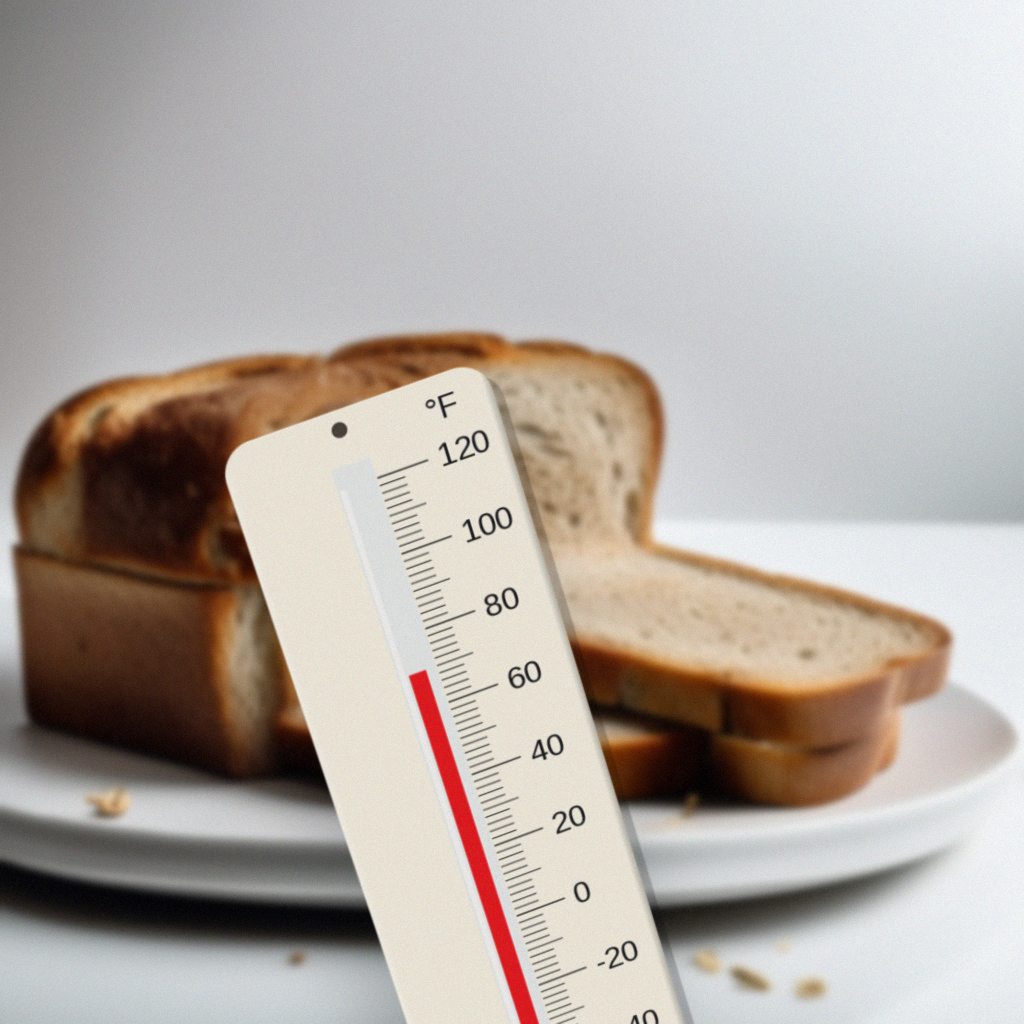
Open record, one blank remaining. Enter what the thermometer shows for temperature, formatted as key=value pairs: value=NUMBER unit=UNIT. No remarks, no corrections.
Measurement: value=70 unit=°F
